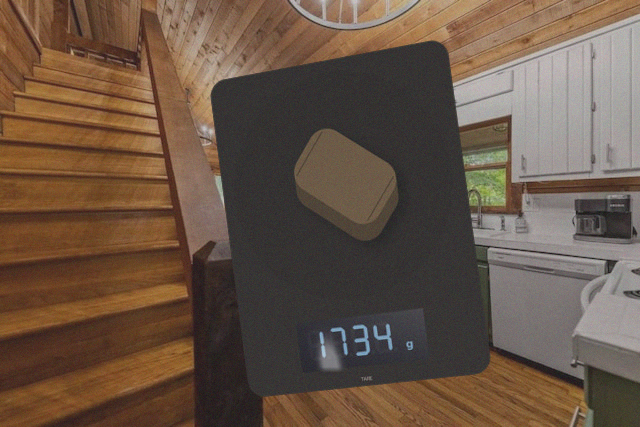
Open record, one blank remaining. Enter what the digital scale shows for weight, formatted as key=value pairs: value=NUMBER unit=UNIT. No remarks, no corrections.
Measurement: value=1734 unit=g
